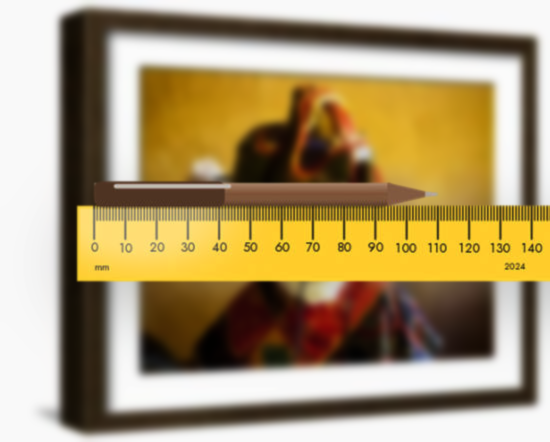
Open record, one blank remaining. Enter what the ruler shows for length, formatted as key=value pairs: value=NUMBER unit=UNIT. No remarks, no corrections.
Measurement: value=110 unit=mm
